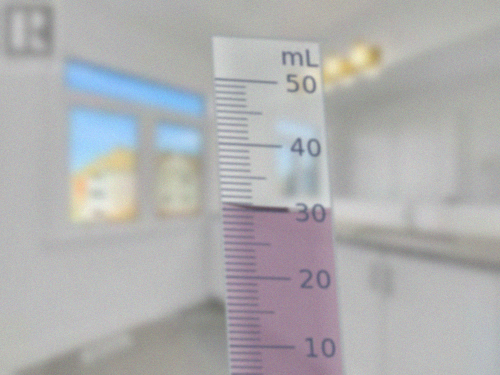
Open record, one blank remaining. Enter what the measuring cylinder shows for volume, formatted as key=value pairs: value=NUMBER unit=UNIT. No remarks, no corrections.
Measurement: value=30 unit=mL
